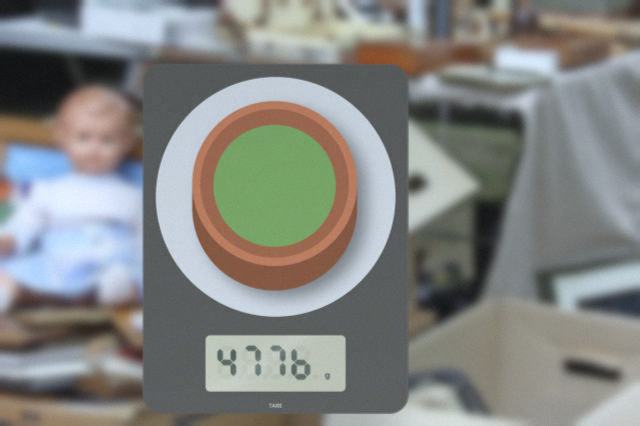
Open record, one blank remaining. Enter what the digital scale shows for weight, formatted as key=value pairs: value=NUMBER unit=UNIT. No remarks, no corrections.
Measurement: value=4776 unit=g
